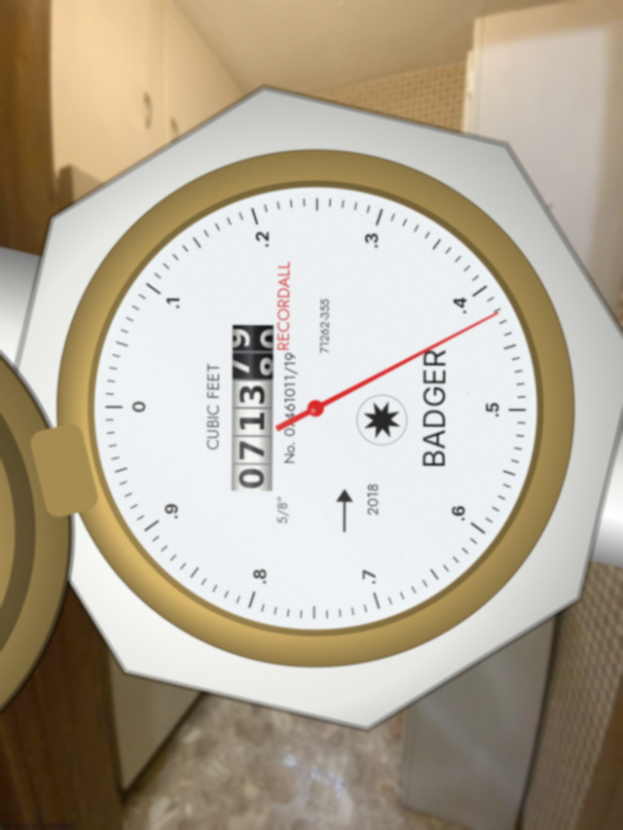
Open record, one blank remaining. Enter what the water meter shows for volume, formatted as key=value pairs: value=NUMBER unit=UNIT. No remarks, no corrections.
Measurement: value=71379.42 unit=ft³
